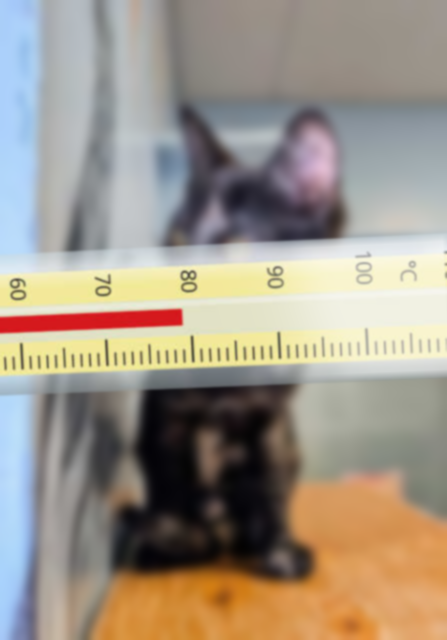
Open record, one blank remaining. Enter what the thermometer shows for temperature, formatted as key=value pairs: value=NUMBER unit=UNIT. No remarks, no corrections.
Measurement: value=79 unit=°C
